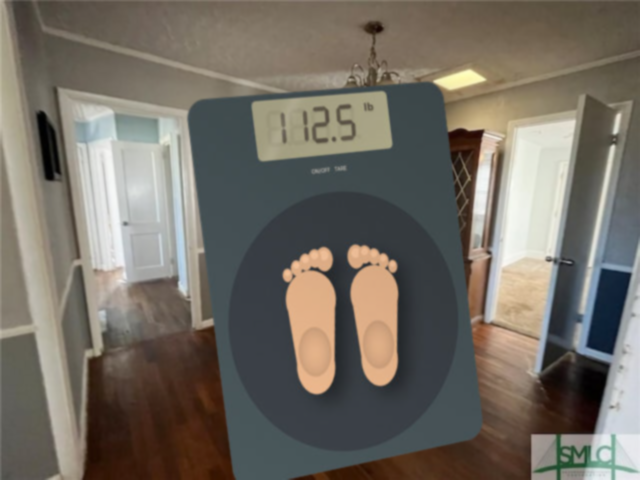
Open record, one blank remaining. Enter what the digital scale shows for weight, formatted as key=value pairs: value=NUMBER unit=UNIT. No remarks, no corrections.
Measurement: value=112.5 unit=lb
